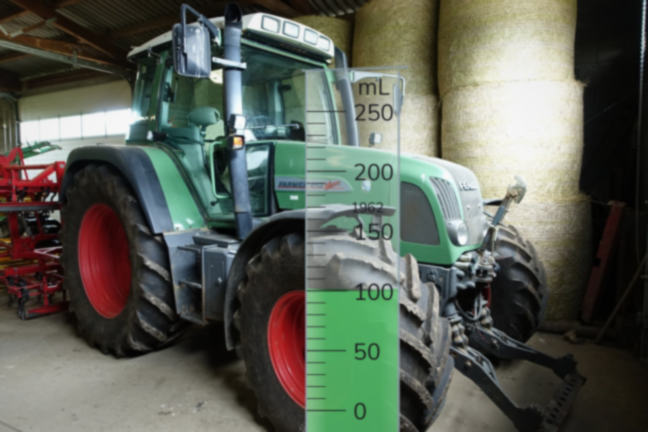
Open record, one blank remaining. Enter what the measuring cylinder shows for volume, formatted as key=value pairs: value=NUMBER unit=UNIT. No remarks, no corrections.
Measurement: value=100 unit=mL
